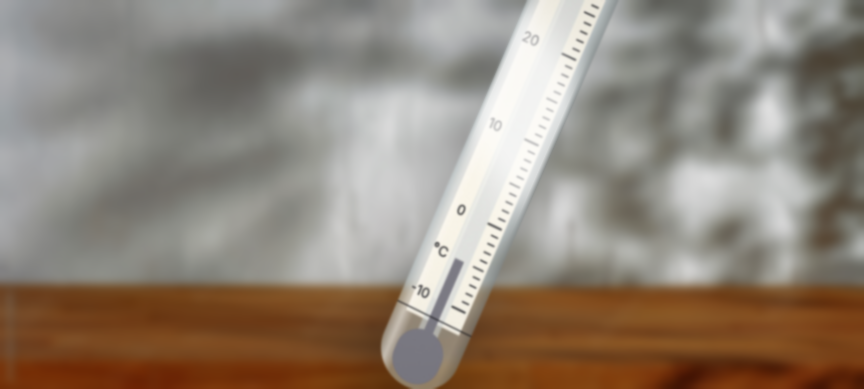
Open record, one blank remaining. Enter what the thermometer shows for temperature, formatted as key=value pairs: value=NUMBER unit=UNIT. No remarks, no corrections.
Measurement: value=-5 unit=°C
